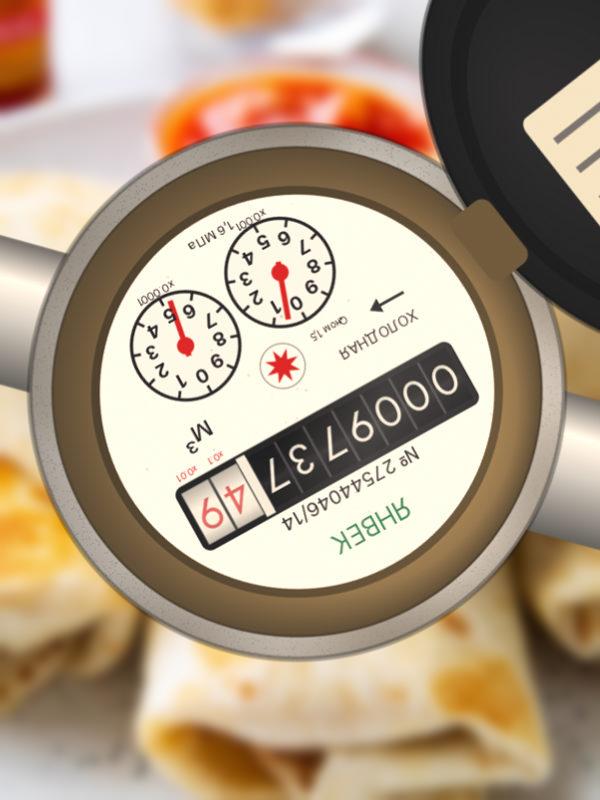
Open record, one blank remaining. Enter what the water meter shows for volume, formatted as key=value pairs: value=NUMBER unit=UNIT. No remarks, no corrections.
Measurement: value=9737.4905 unit=m³
